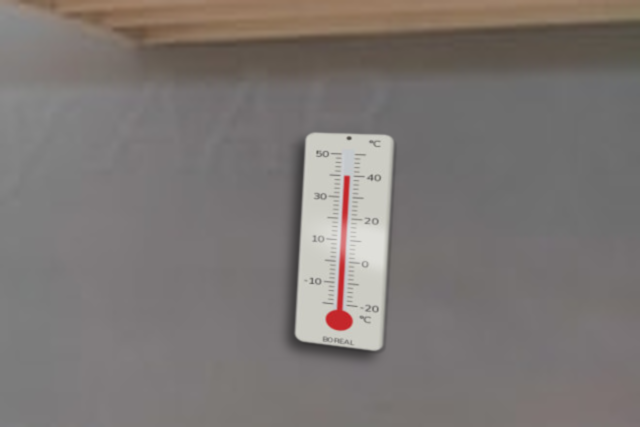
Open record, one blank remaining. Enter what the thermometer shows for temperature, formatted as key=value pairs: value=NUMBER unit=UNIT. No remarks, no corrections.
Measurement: value=40 unit=°C
